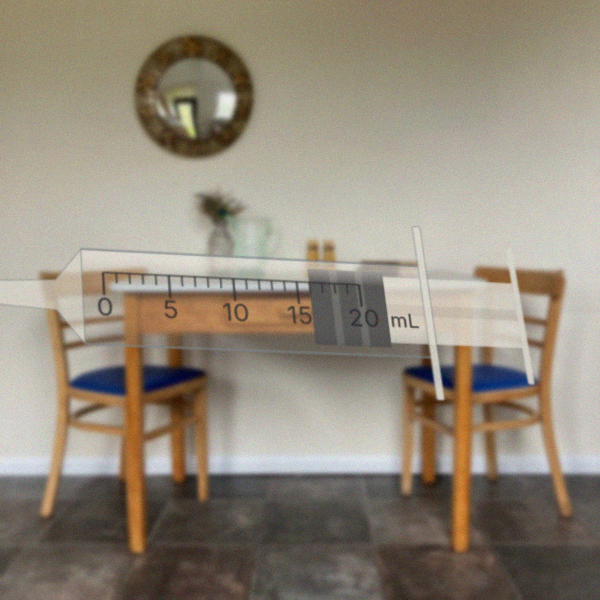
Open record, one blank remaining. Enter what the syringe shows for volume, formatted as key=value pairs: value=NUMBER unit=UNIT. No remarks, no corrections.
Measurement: value=16 unit=mL
